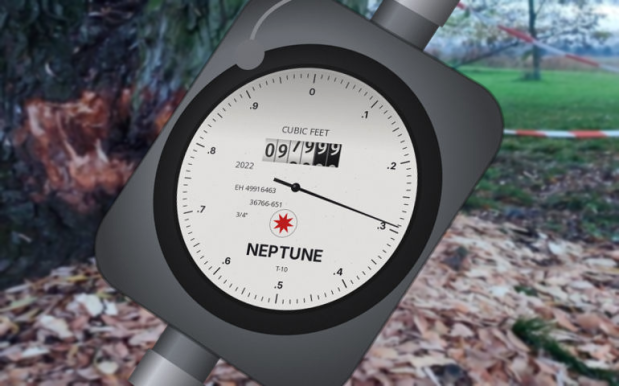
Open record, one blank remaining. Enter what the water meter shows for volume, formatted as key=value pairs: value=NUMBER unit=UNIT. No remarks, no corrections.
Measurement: value=97999.29 unit=ft³
